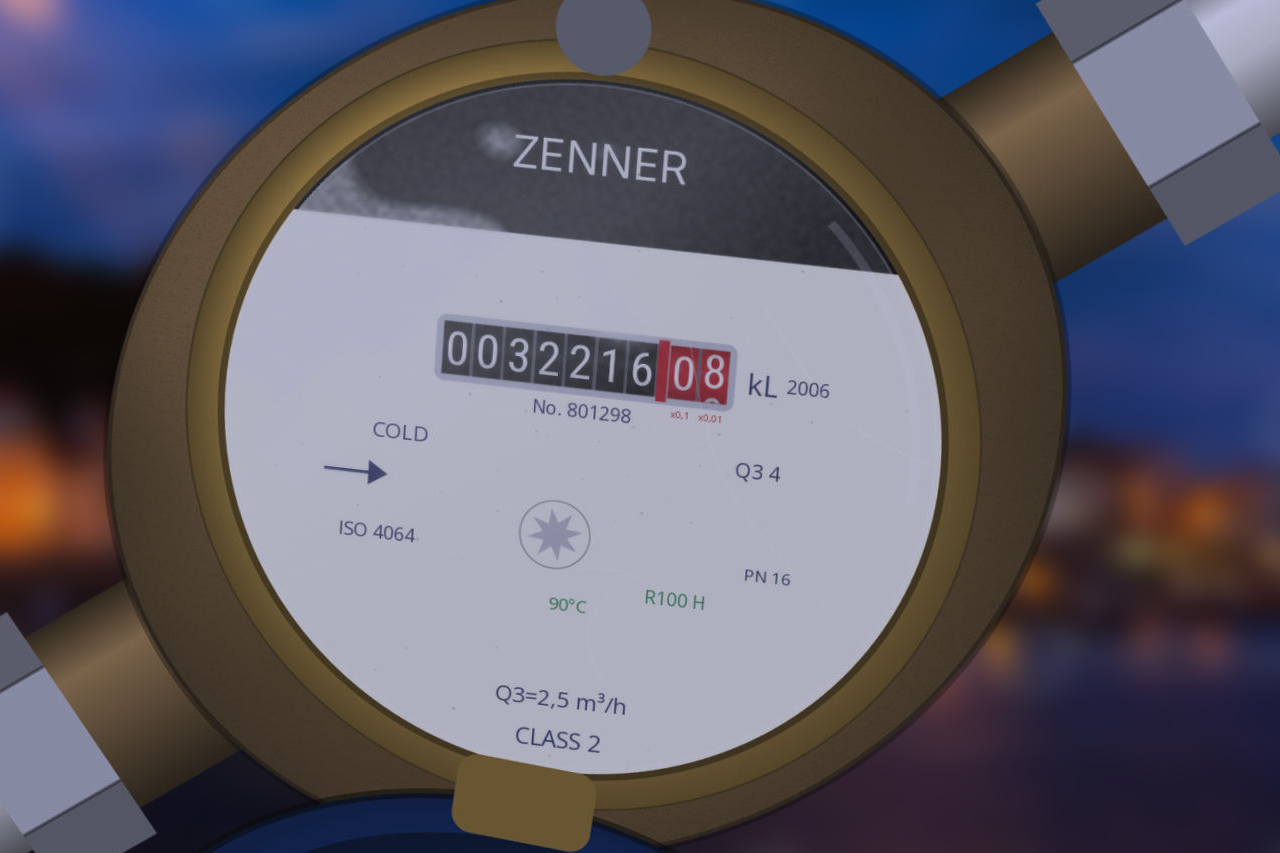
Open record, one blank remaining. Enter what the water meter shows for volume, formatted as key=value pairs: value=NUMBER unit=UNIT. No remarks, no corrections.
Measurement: value=32216.08 unit=kL
